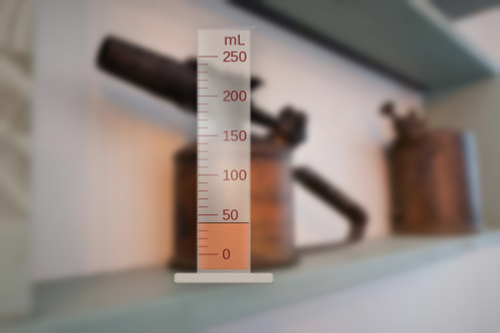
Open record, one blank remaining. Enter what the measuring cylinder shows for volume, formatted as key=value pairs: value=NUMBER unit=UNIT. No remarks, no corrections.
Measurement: value=40 unit=mL
